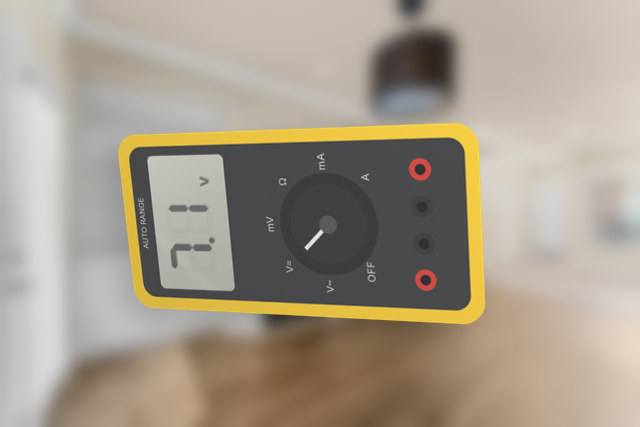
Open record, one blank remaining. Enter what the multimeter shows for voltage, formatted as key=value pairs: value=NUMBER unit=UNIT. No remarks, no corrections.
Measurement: value=7.1 unit=V
